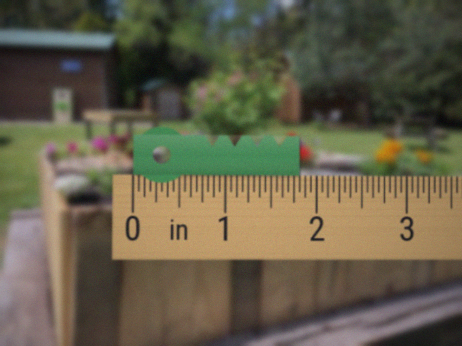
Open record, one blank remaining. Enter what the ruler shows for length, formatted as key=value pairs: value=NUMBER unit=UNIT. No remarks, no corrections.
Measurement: value=1.8125 unit=in
